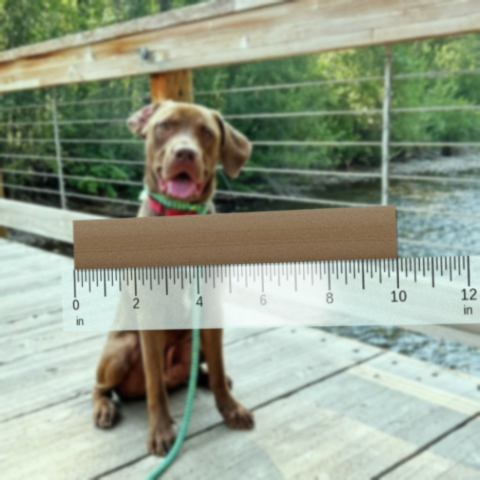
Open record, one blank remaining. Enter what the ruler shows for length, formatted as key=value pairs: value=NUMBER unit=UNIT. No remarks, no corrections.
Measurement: value=10 unit=in
